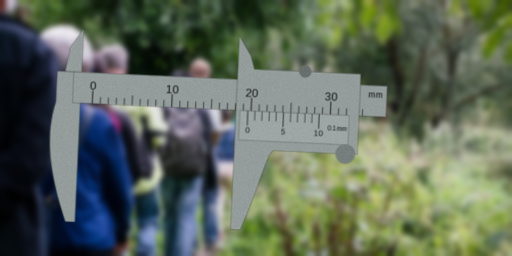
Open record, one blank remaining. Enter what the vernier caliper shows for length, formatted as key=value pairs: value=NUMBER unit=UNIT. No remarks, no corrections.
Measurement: value=19.6 unit=mm
